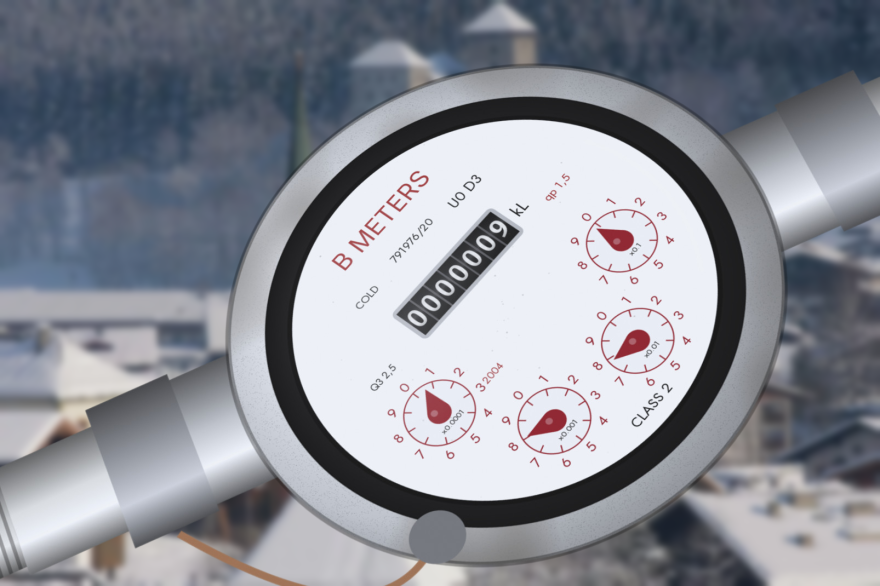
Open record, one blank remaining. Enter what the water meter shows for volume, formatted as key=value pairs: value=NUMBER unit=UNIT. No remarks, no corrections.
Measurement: value=8.9780 unit=kL
